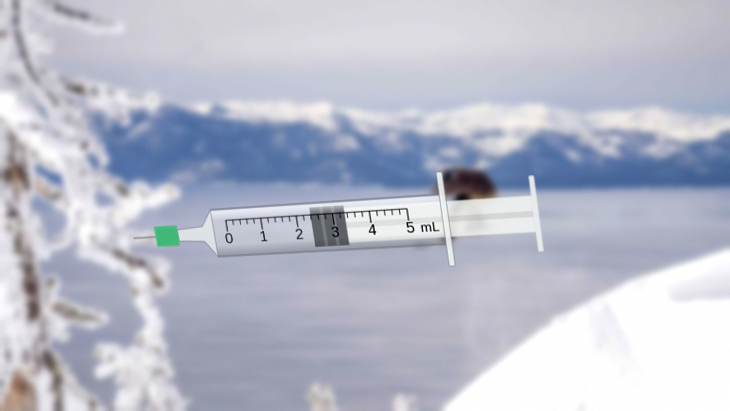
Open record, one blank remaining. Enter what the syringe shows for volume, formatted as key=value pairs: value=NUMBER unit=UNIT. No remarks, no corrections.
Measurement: value=2.4 unit=mL
